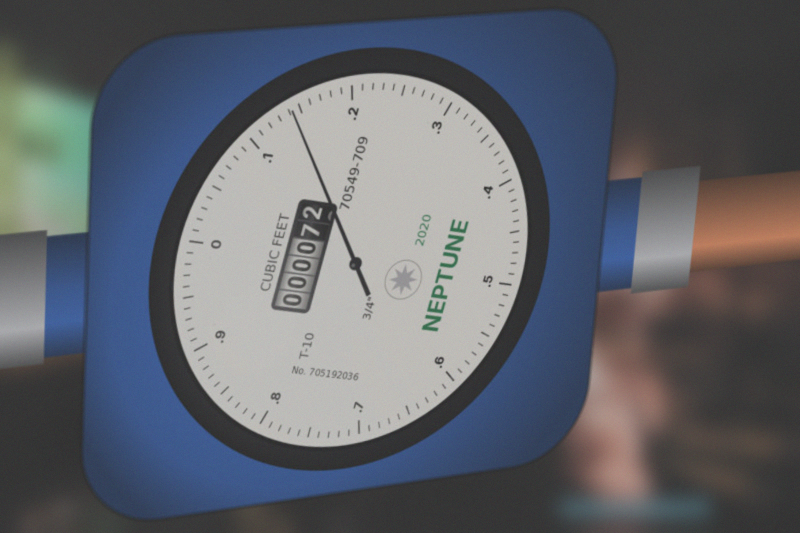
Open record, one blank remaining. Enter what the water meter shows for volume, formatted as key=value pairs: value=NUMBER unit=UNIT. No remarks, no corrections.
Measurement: value=72.14 unit=ft³
